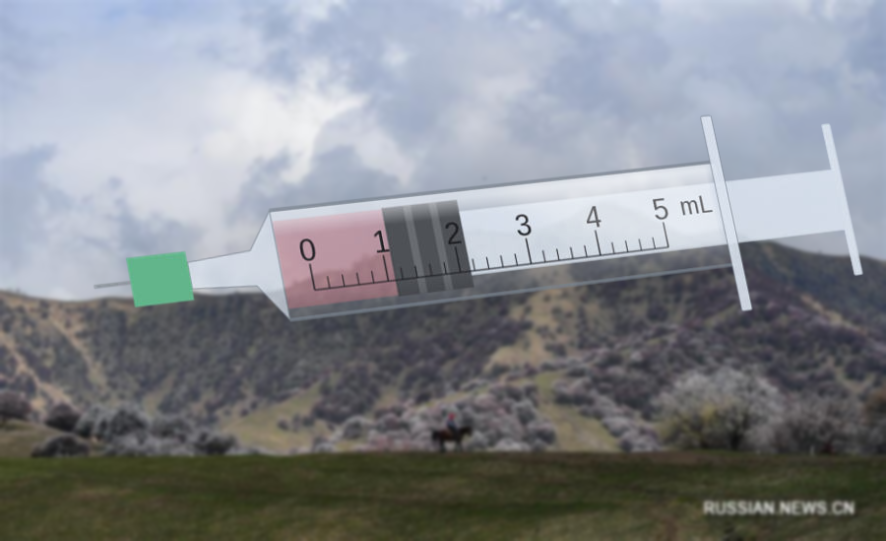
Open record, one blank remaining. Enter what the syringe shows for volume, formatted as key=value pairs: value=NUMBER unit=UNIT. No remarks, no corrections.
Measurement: value=1.1 unit=mL
